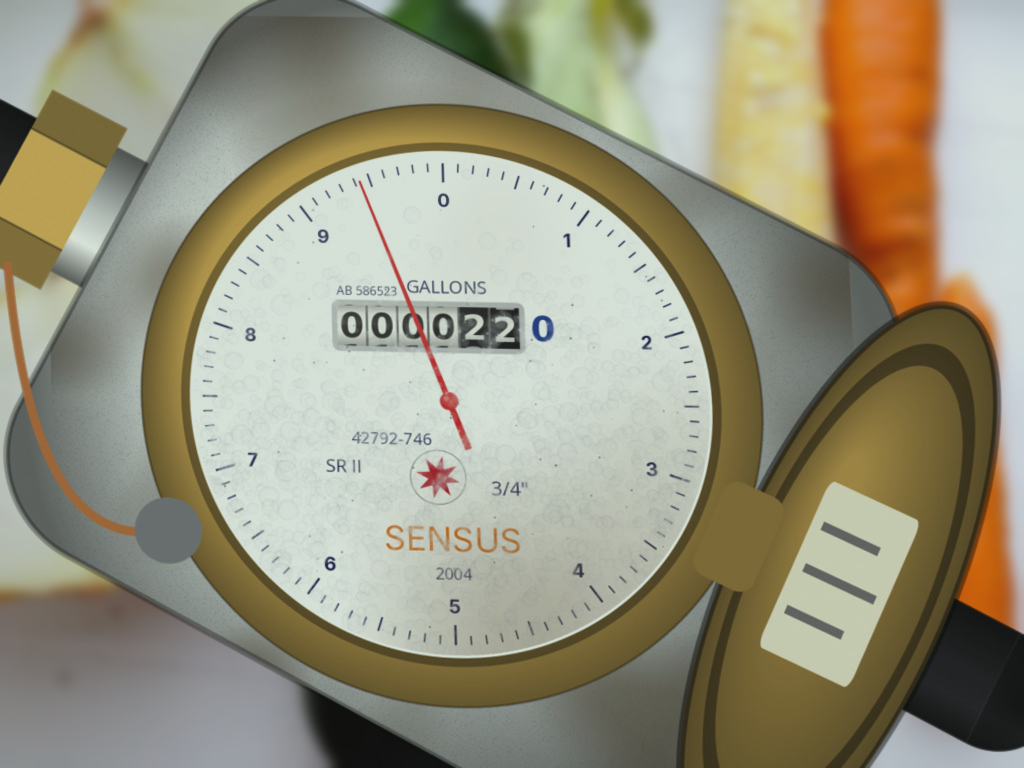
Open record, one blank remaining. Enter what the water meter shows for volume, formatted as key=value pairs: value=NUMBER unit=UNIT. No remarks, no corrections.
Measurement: value=219.4 unit=gal
